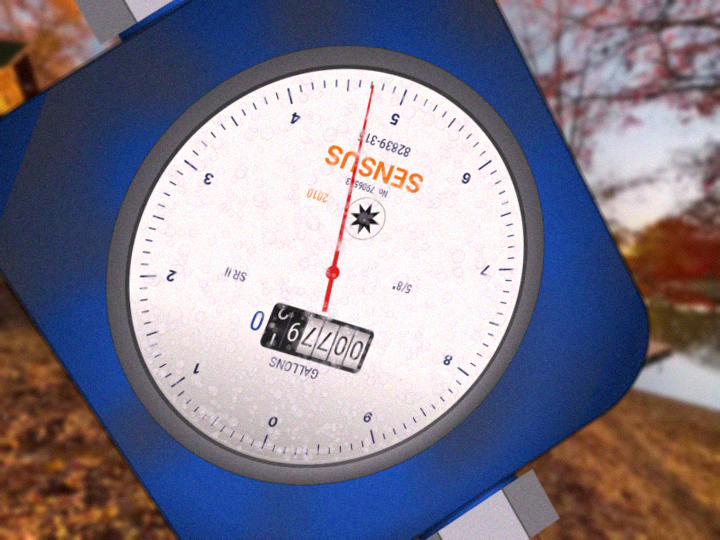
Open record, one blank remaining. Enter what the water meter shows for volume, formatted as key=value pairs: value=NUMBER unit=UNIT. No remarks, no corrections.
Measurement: value=77914.7 unit=gal
